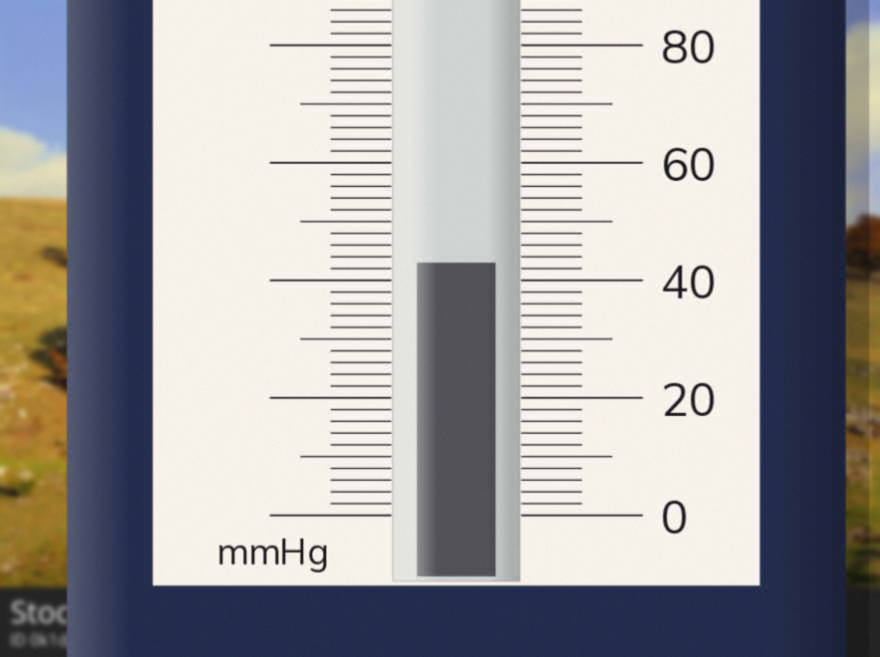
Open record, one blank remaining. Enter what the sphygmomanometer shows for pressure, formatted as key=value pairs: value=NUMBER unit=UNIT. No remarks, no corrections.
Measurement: value=43 unit=mmHg
